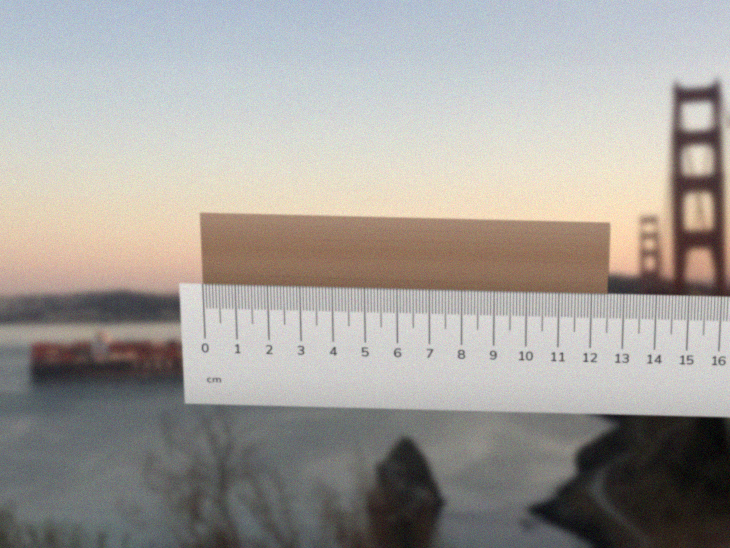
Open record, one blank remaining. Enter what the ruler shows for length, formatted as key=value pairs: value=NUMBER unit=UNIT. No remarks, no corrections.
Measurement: value=12.5 unit=cm
